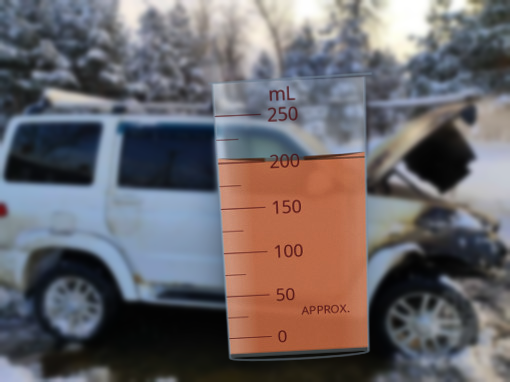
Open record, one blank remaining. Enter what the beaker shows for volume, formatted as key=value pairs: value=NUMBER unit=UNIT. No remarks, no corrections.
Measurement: value=200 unit=mL
